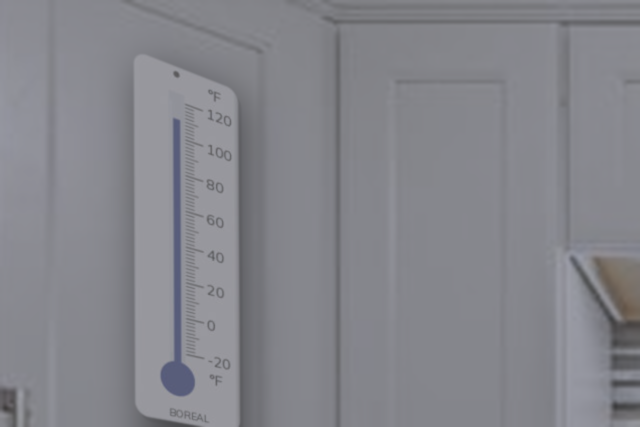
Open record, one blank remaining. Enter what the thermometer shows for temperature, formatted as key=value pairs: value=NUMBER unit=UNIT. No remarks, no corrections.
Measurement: value=110 unit=°F
